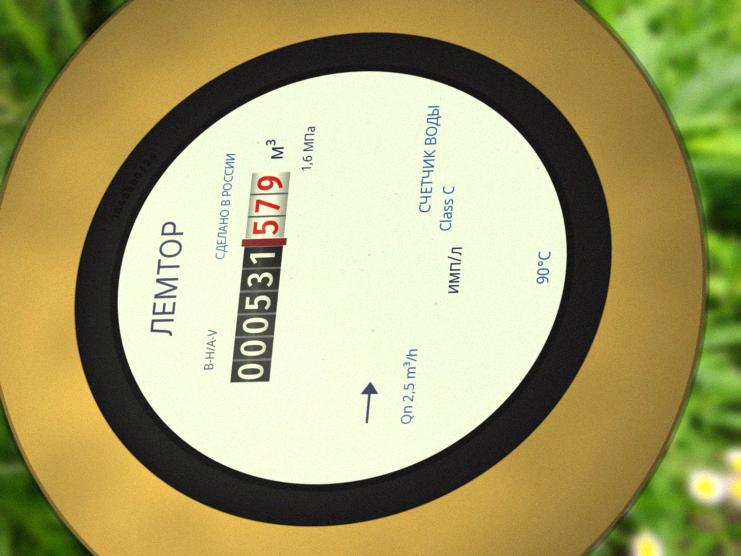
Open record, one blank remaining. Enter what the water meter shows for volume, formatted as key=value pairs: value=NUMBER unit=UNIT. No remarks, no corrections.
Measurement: value=531.579 unit=m³
